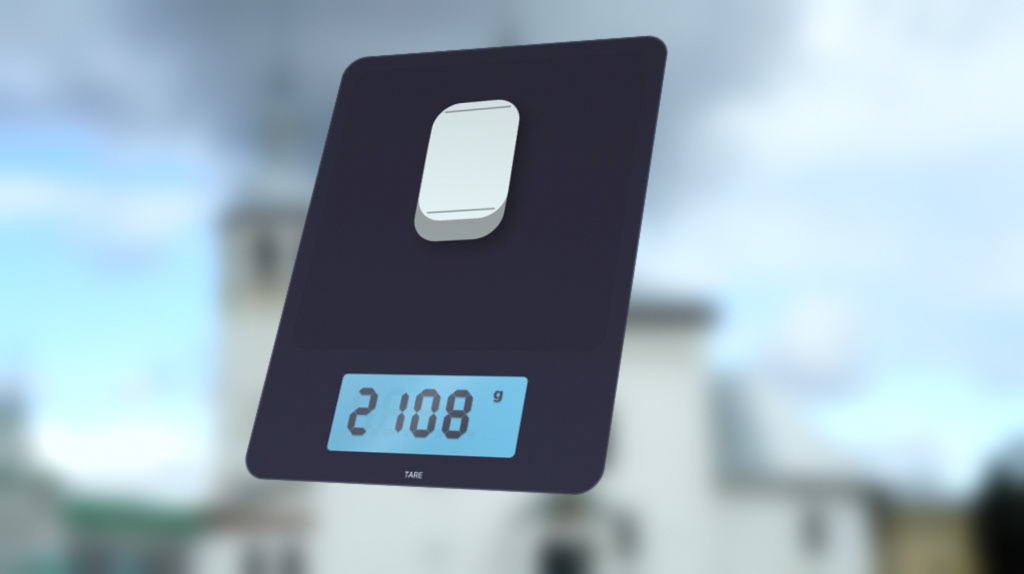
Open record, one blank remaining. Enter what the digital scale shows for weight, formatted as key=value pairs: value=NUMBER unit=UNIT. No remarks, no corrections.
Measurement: value=2108 unit=g
